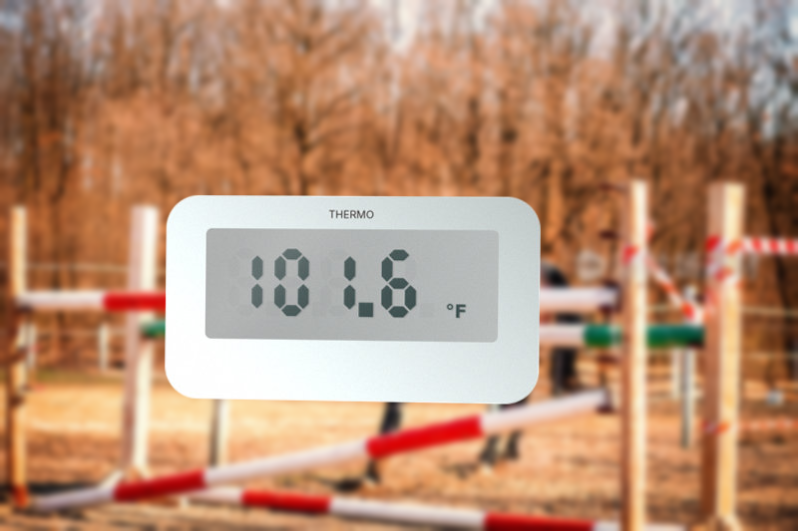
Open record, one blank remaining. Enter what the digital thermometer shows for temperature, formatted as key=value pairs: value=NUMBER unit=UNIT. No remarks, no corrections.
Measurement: value=101.6 unit=°F
